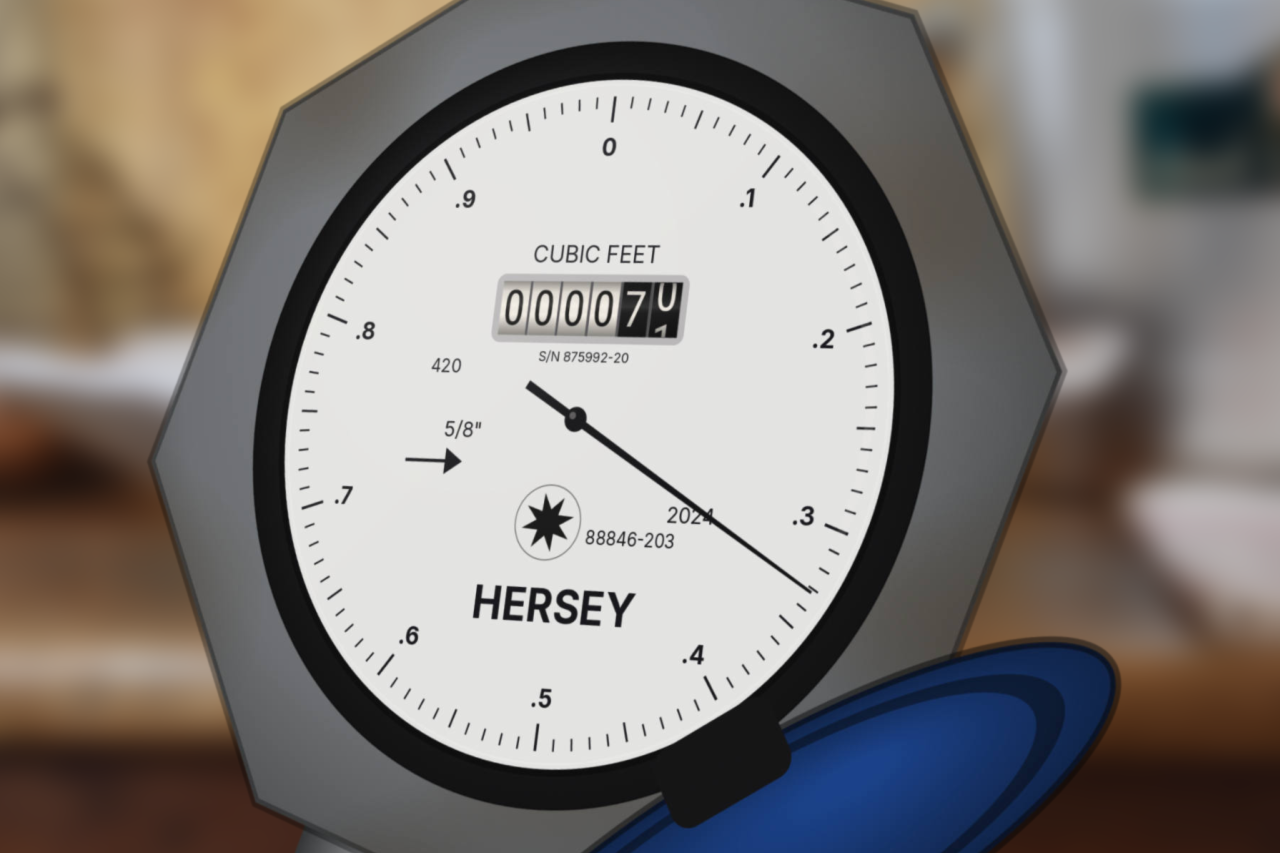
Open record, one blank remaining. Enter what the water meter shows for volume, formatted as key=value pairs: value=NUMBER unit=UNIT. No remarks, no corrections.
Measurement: value=70.33 unit=ft³
